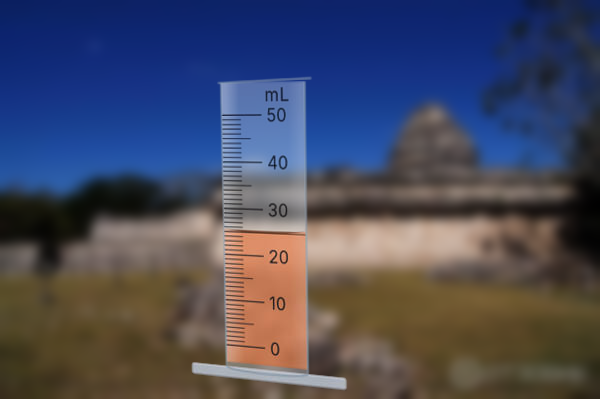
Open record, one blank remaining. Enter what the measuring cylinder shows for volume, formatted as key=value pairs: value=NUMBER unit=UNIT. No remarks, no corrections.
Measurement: value=25 unit=mL
